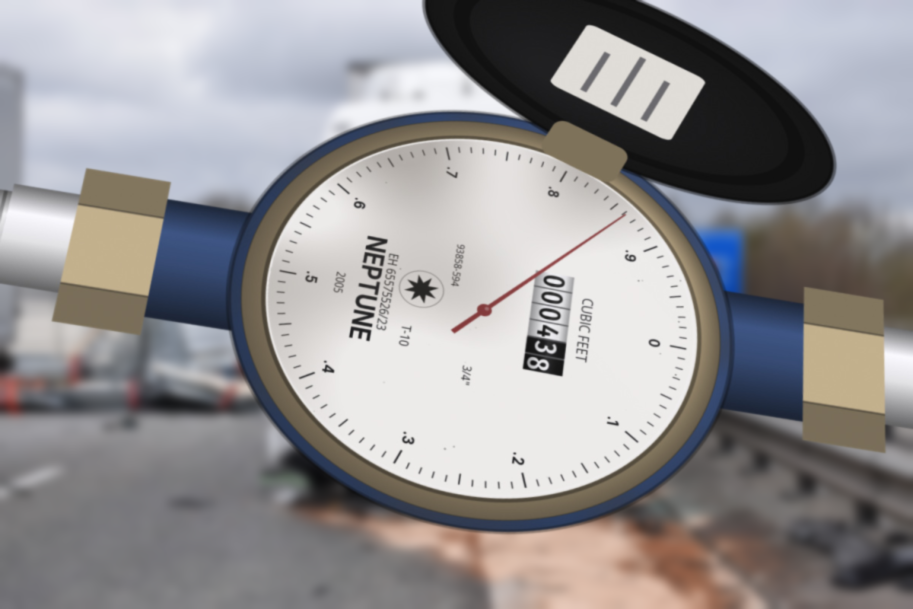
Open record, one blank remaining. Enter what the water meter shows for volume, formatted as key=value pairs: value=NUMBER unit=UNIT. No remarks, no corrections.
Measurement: value=437.86 unit=ft³
